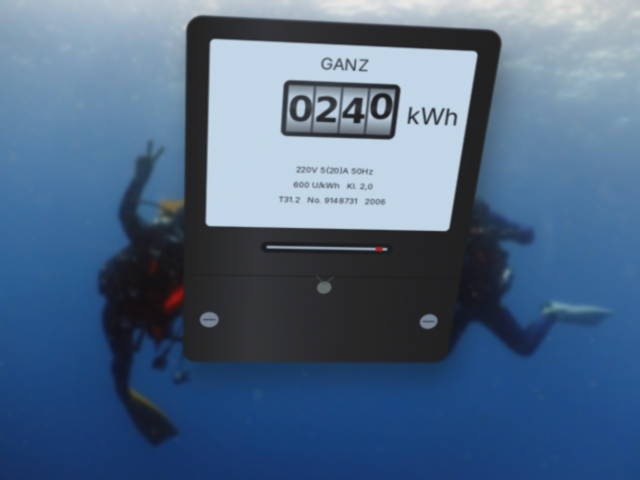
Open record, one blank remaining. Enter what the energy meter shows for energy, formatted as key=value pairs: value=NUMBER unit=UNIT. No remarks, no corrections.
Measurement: value=240 unit=kWh
